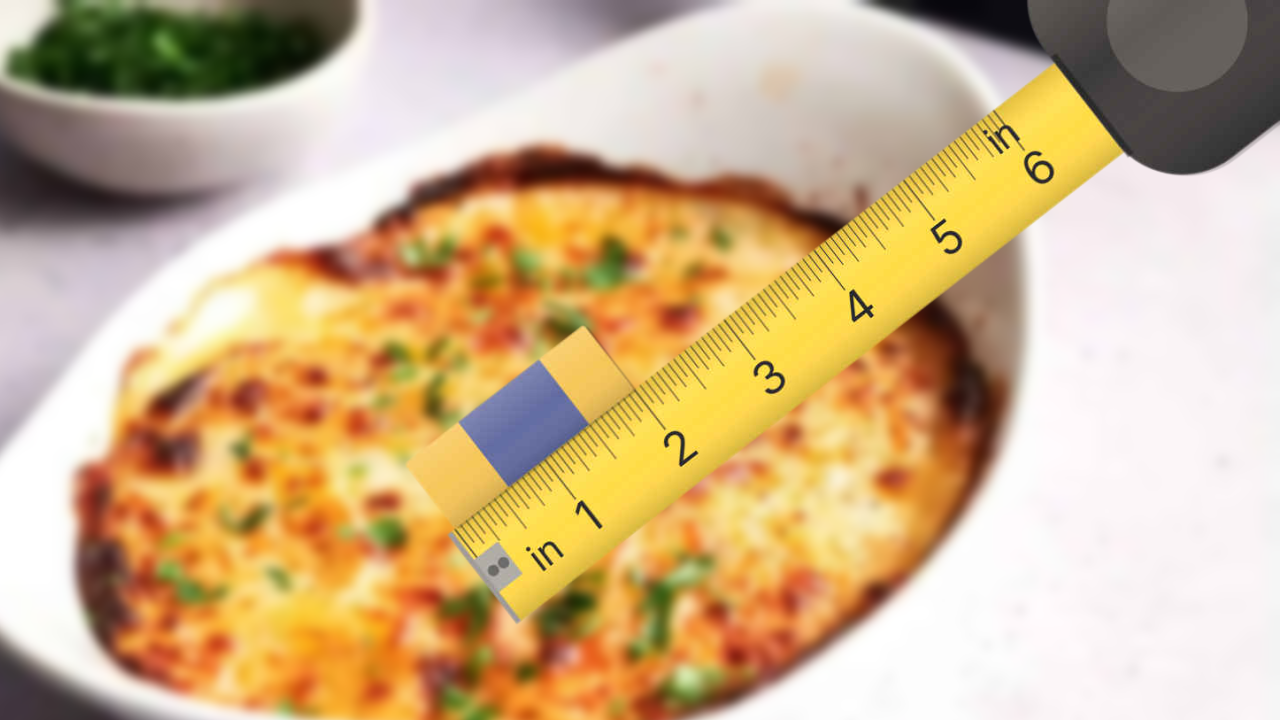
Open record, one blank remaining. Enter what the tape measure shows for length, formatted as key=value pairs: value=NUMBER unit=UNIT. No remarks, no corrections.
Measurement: value=2 unit=in
